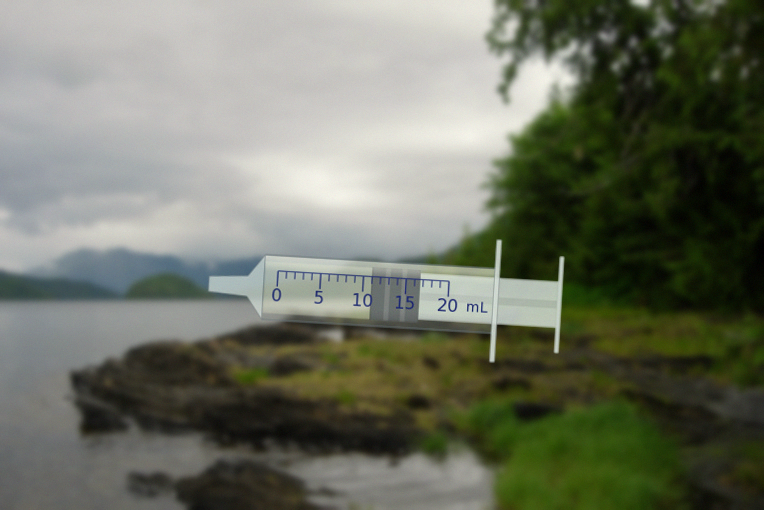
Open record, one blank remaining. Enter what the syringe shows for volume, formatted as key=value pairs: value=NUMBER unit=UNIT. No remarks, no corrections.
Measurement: value=11 unit=mL
